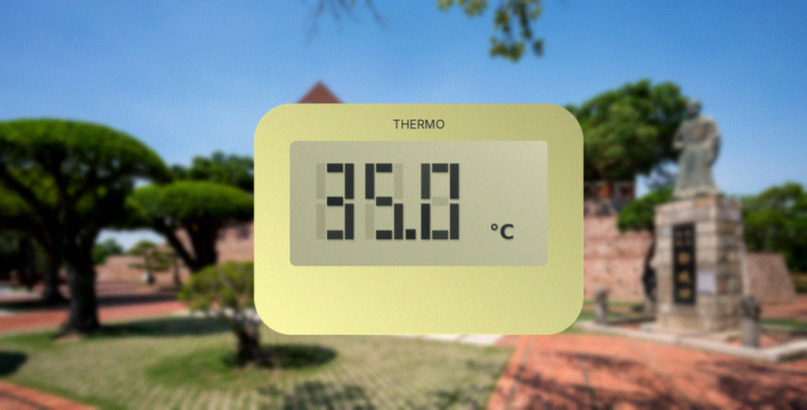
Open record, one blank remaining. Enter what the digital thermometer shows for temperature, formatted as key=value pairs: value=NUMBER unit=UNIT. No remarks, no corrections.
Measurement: value=35.0 unit=°C
